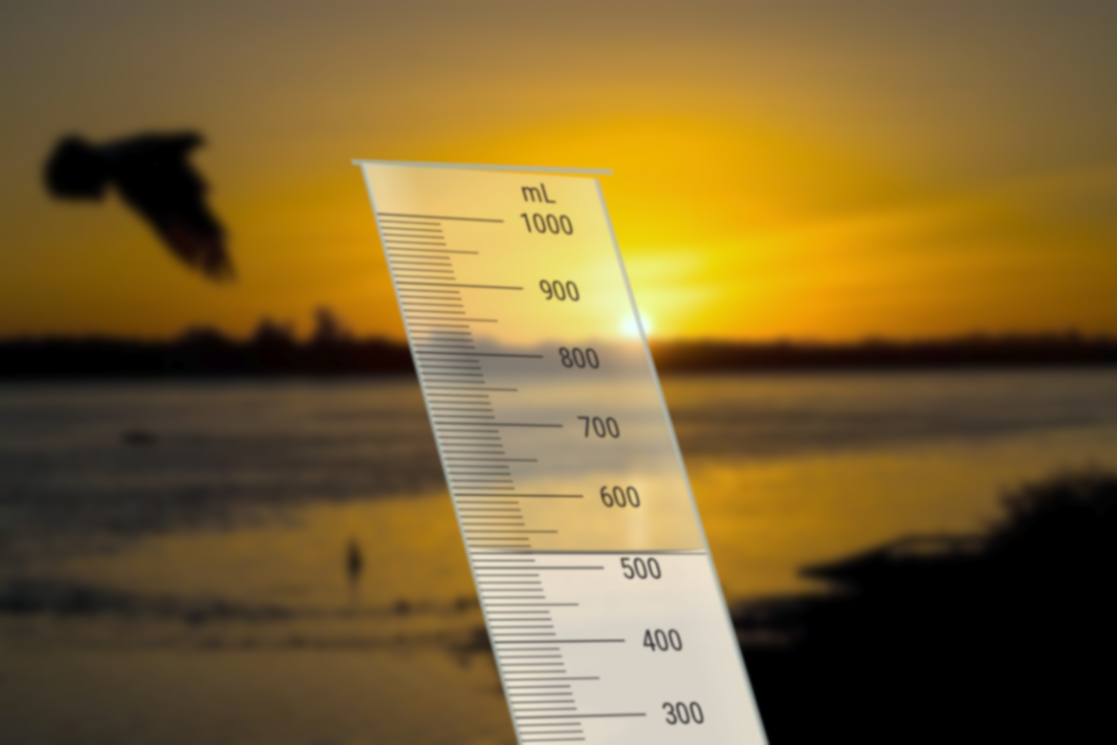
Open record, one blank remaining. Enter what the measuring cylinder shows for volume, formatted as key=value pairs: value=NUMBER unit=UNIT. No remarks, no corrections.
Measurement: value=520 unit=mL
